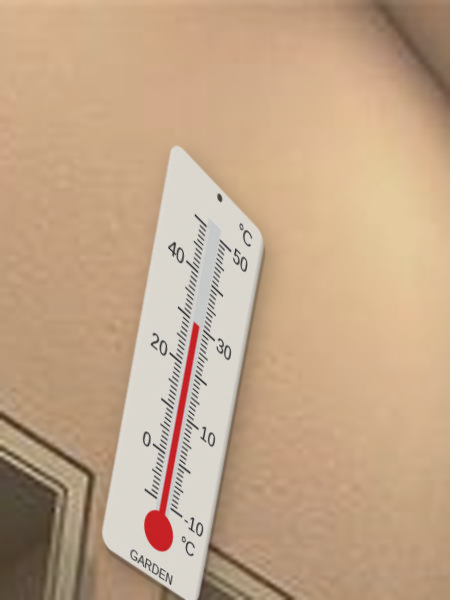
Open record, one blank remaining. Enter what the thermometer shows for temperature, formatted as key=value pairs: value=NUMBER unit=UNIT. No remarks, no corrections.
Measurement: value=30 unit=°C
